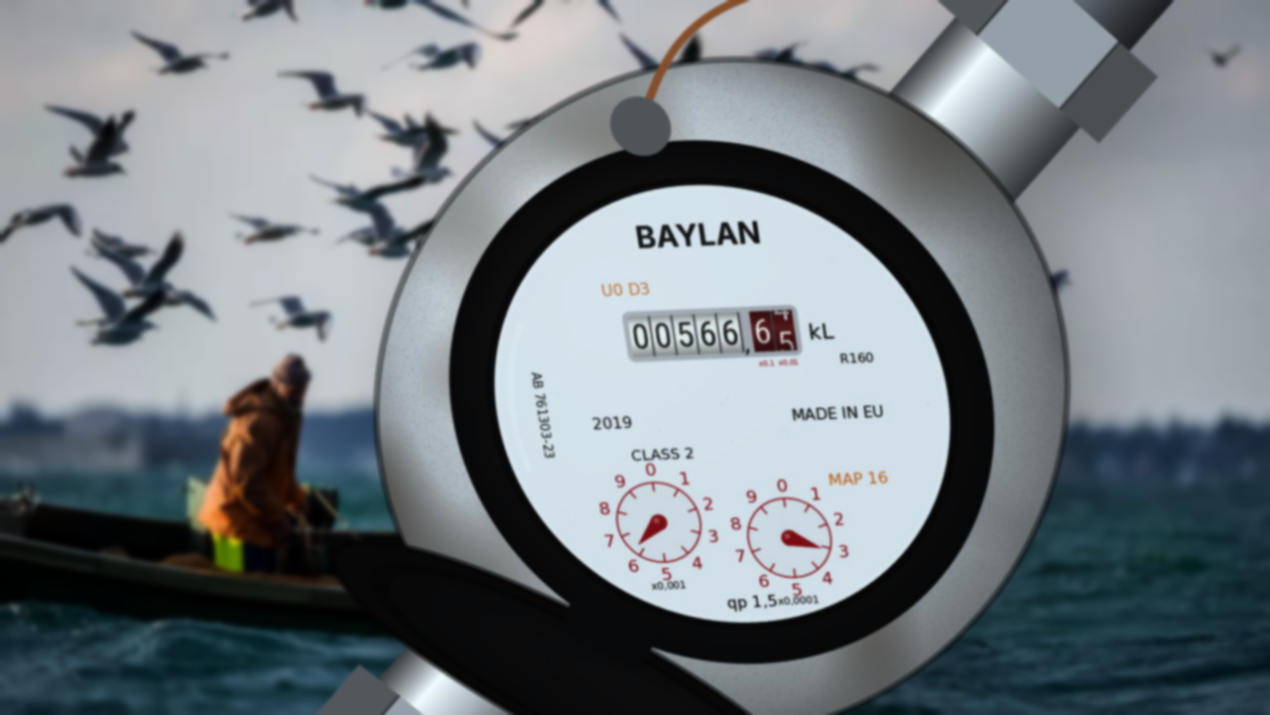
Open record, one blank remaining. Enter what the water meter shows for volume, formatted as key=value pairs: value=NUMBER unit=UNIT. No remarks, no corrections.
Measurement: value=566.6463 unit=kL
